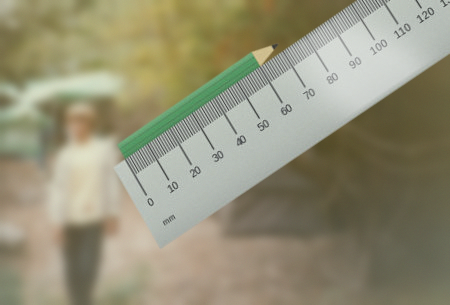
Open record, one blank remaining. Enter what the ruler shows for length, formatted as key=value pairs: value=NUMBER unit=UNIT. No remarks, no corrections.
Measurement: value=70 unit=mm
